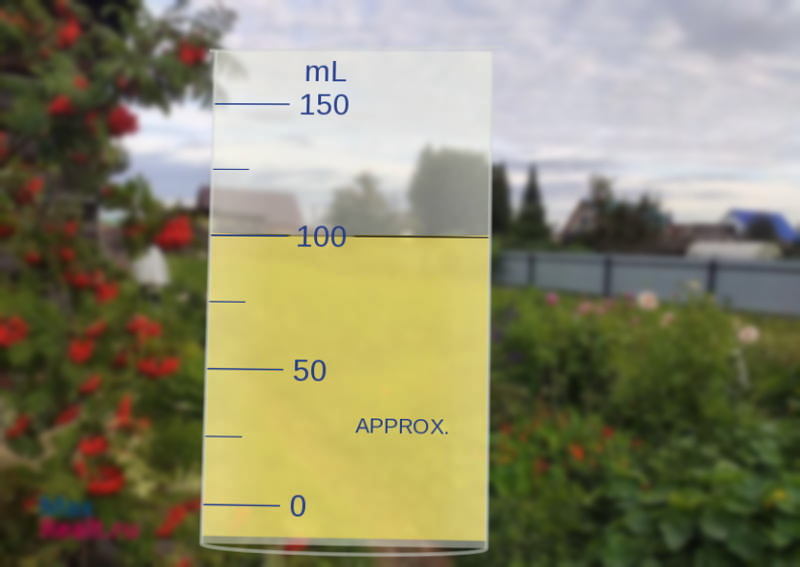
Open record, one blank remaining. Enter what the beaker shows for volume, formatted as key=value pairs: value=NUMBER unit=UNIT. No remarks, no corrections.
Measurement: value=100 unit=mL
